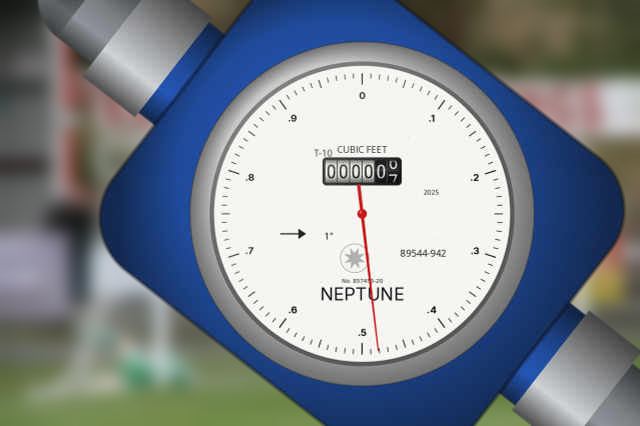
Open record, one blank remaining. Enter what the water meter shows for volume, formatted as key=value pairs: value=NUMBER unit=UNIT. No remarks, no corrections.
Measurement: value=6.48 unit=ft³
